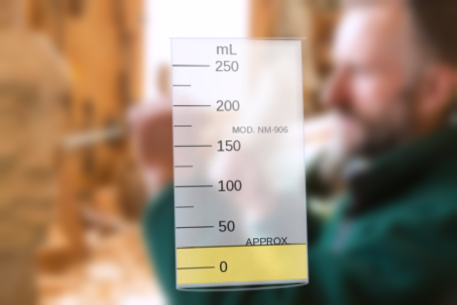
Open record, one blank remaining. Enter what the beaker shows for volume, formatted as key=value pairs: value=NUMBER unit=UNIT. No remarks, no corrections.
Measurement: value=25 unit=mL
